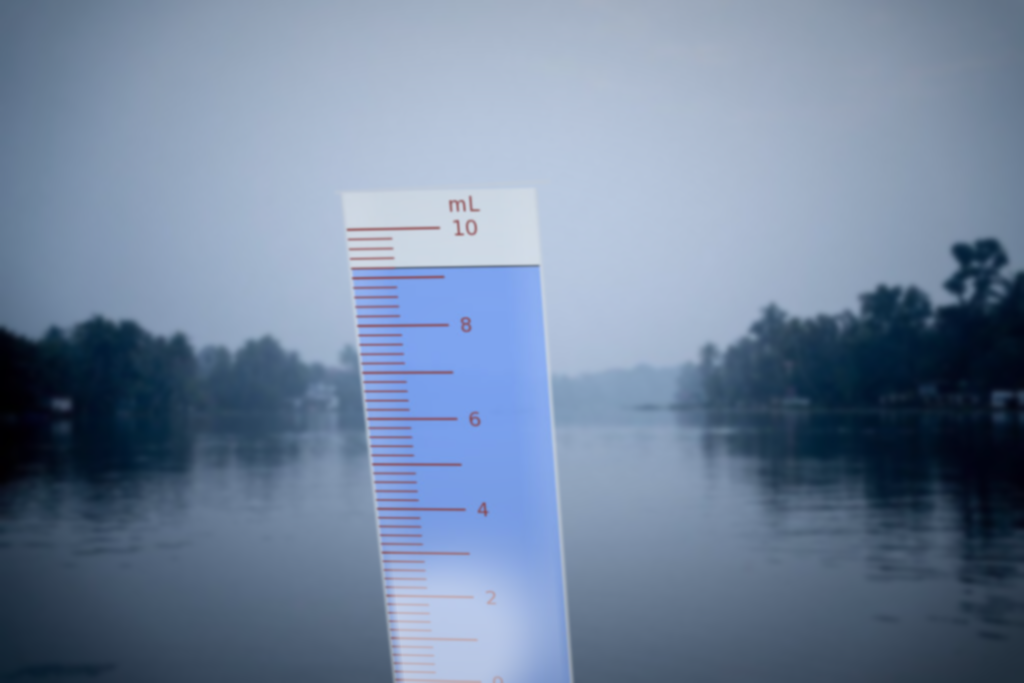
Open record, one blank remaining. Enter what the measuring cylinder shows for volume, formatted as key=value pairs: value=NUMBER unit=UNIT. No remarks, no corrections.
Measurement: value=9.2 unit=mL
